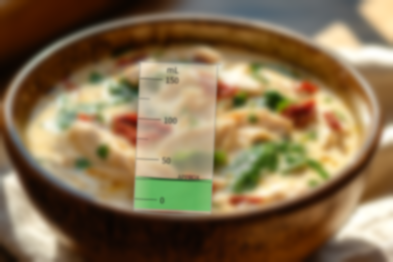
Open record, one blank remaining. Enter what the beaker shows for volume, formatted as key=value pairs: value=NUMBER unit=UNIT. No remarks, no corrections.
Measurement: value=25 unit=mL
